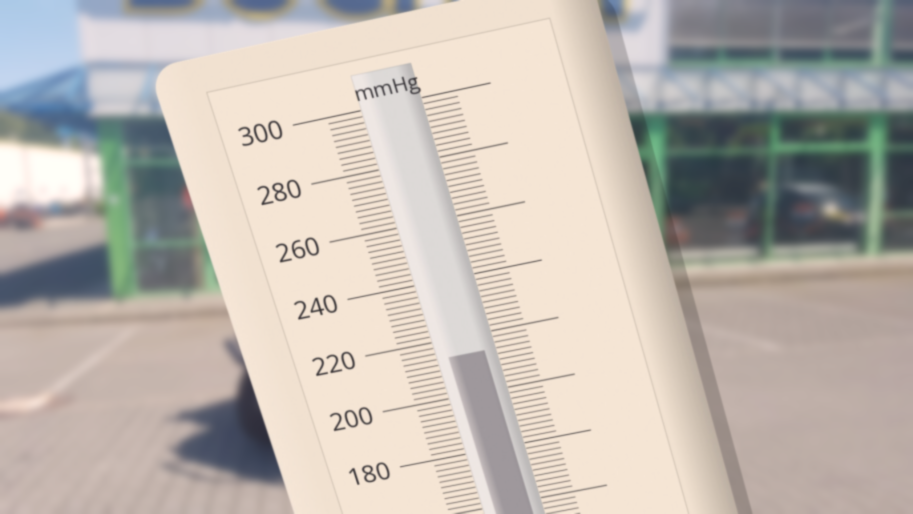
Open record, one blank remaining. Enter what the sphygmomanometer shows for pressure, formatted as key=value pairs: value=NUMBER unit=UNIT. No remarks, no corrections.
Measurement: value=214 unit=mmHg
